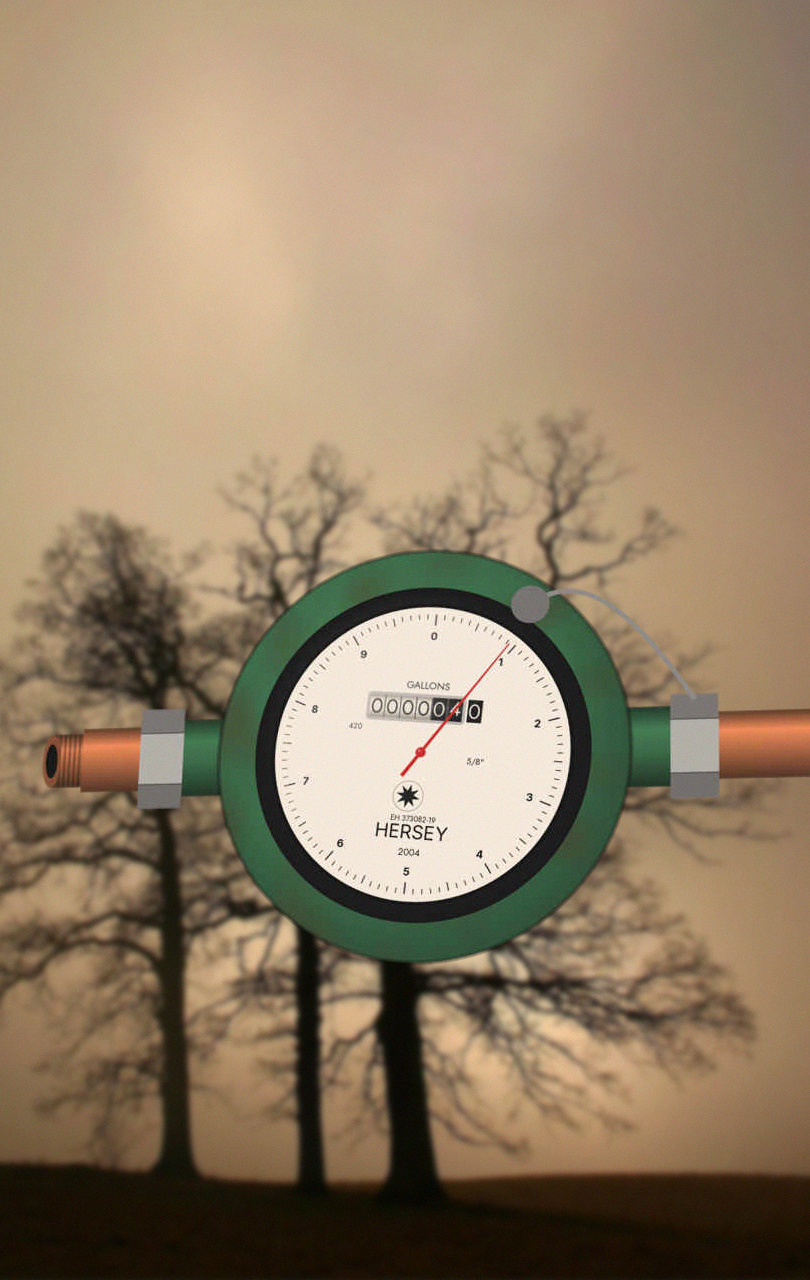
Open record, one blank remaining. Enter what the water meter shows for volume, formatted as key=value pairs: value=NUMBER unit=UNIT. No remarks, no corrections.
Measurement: value=40.9 unit=gal
